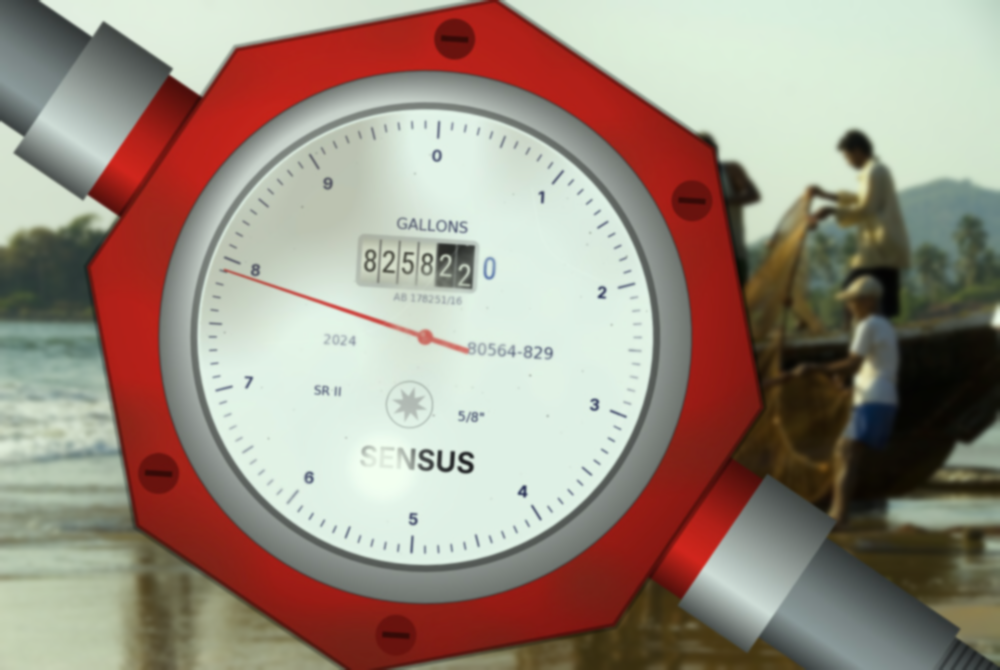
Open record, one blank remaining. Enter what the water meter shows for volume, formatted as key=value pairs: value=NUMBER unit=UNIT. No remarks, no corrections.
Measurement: value=8258217.9 unit=gal
